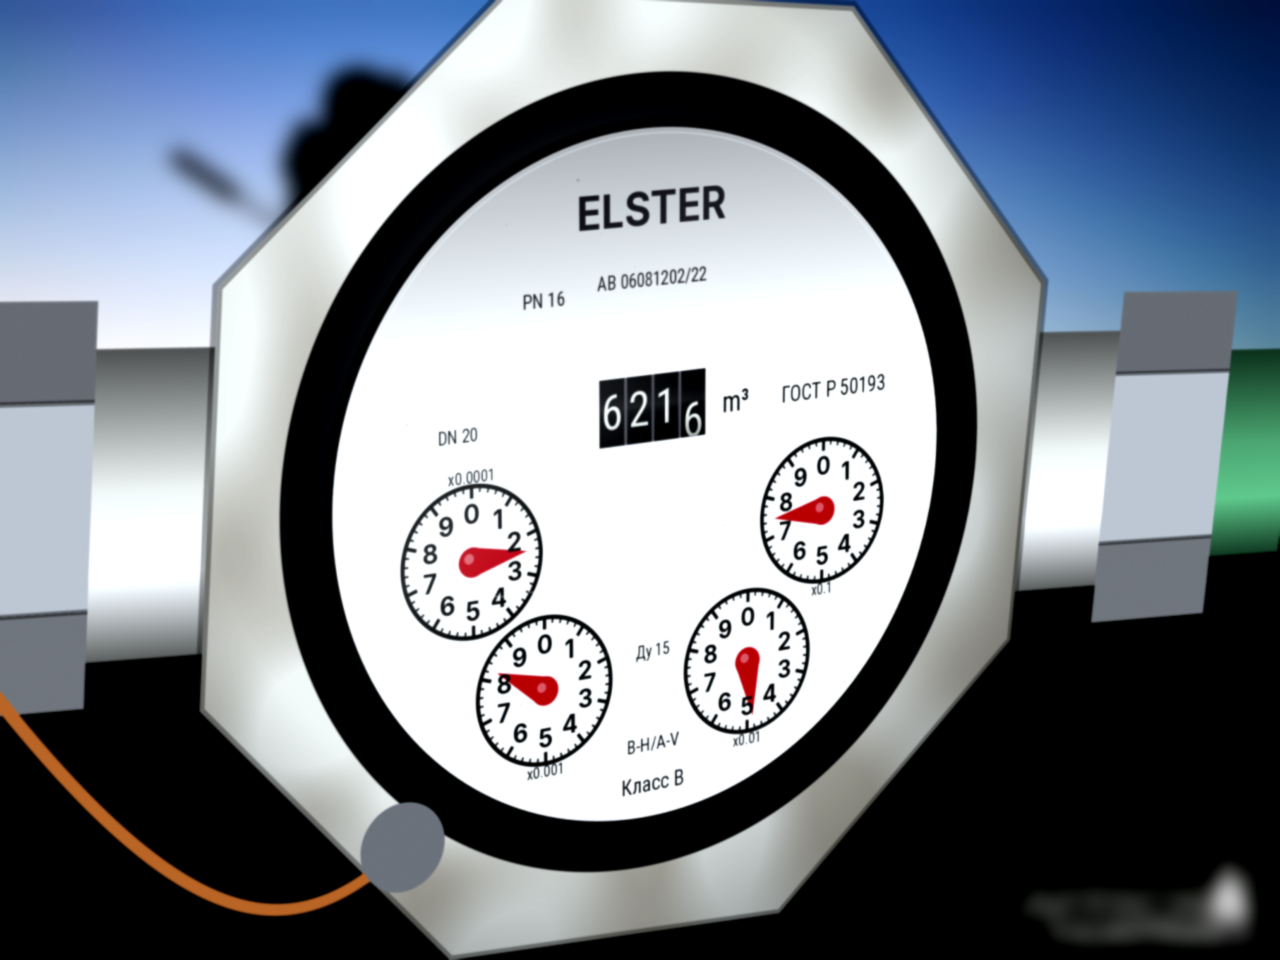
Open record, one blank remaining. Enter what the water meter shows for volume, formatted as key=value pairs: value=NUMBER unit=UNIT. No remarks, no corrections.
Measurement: value=6215.7482 unit=m³
